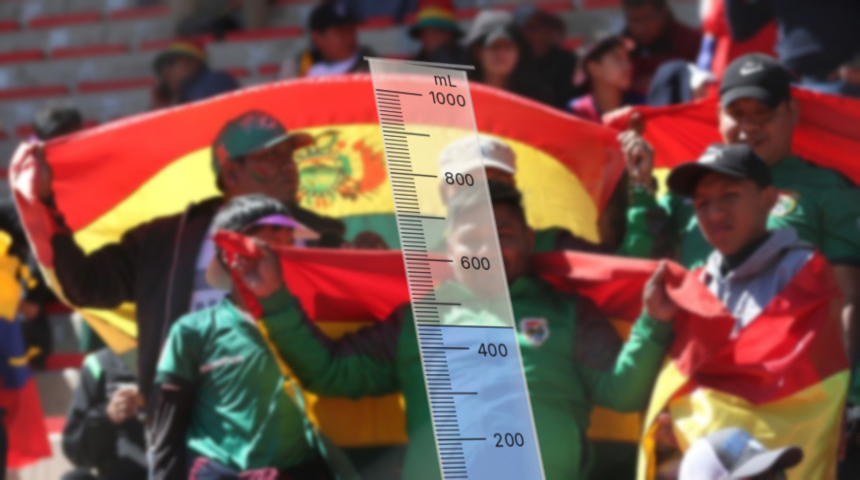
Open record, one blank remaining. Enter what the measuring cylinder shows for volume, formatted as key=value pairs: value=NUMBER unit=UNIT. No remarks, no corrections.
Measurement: value=450 unit=mL
